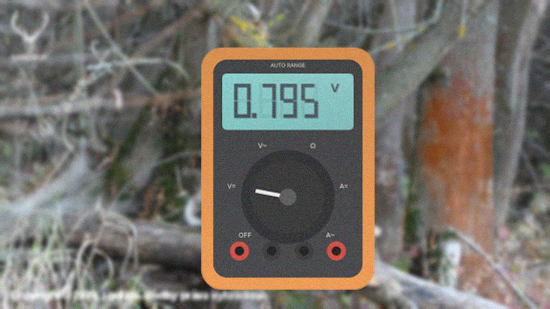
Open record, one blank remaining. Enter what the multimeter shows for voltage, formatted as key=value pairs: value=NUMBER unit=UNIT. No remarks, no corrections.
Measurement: value=0.795 unit=V
